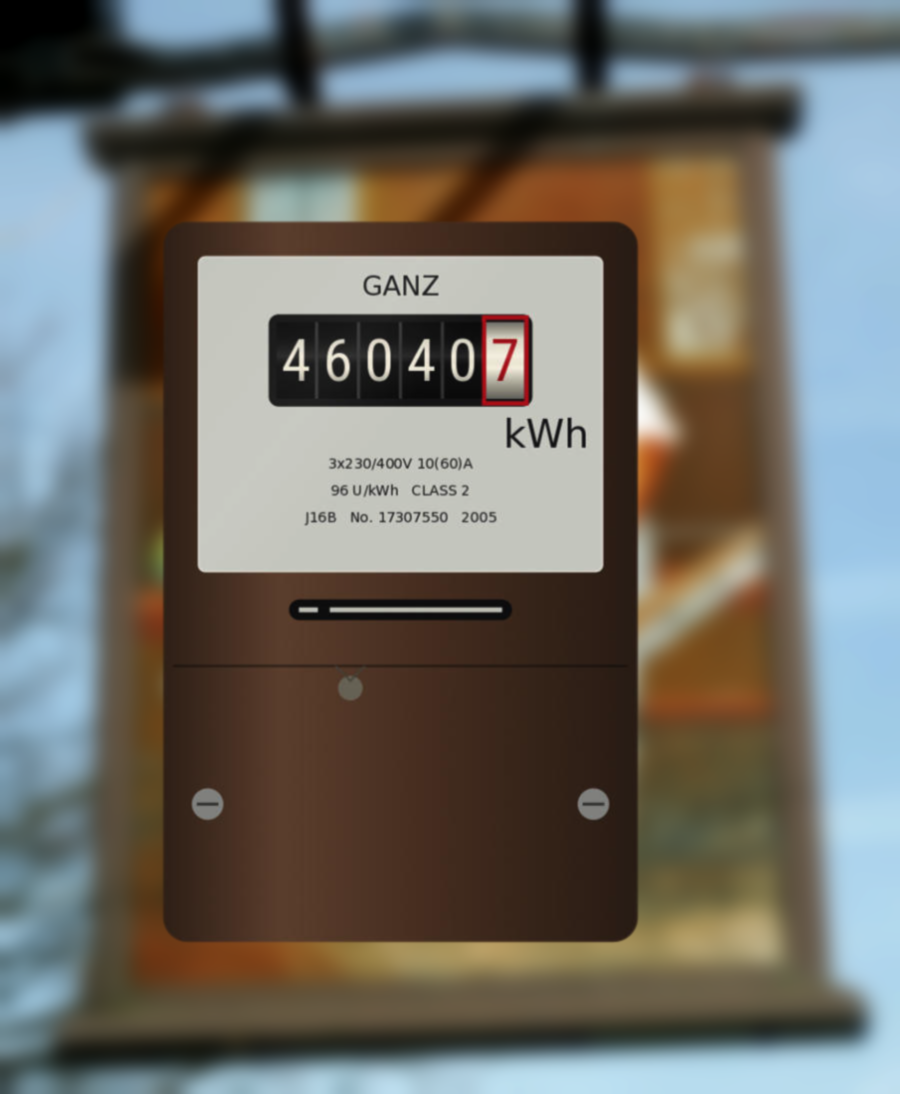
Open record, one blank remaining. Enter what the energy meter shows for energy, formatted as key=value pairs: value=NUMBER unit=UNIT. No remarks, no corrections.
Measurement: value=46040.7 unit=kWh
